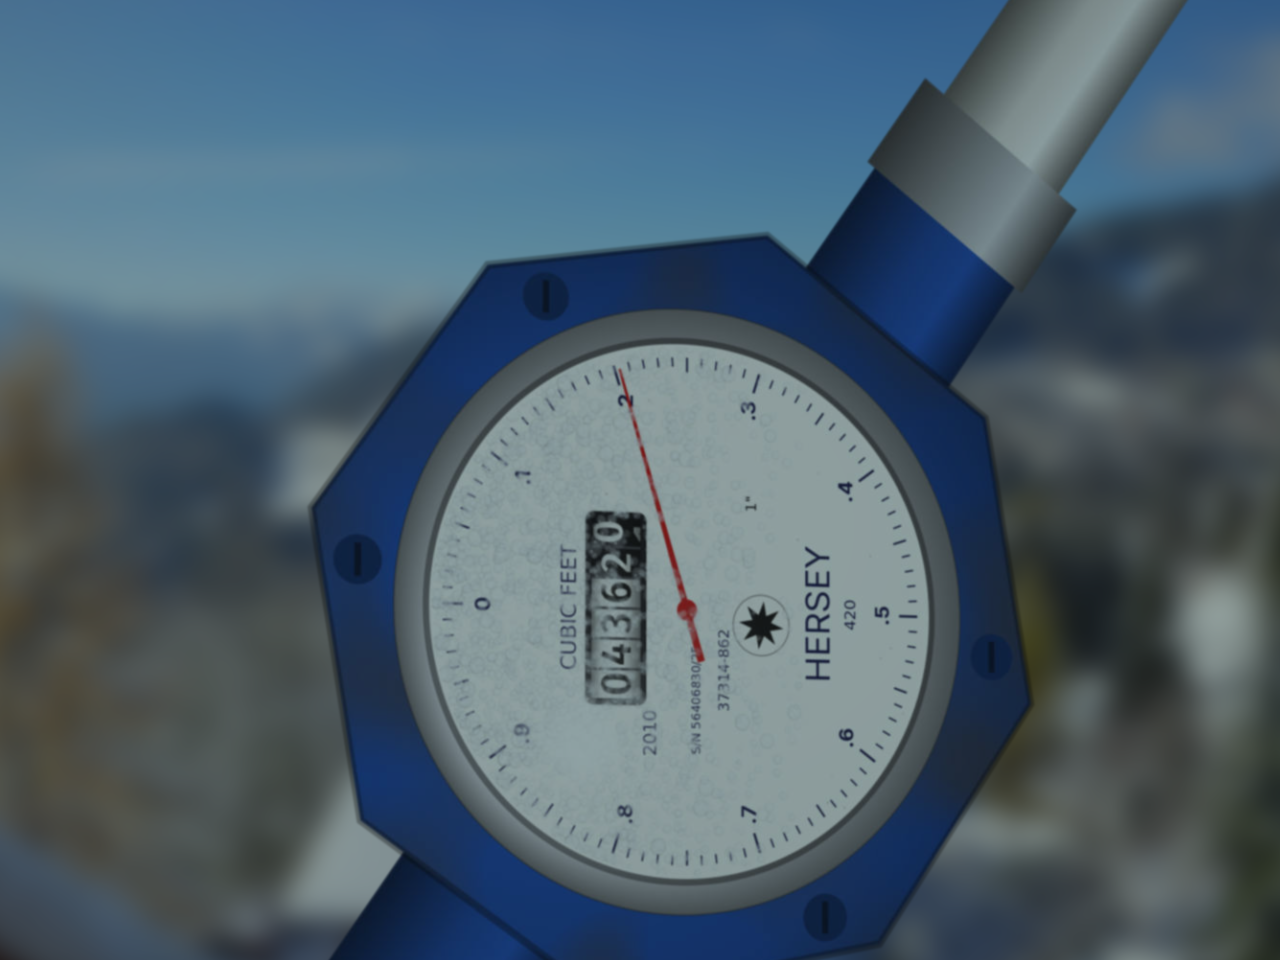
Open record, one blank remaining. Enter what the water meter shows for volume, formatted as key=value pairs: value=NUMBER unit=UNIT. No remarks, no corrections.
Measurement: value=43620.20 unit=ft³
